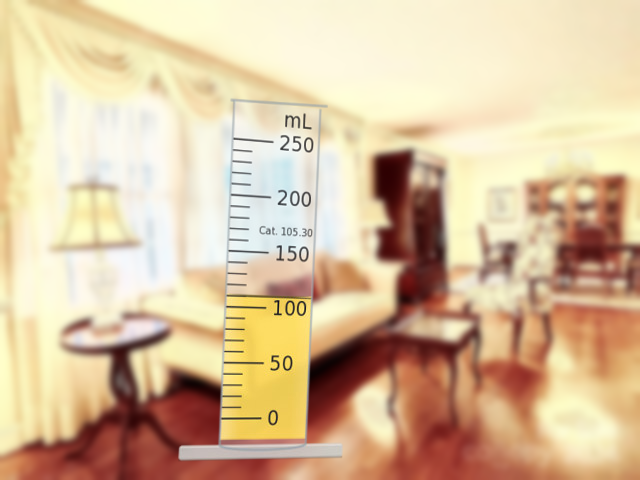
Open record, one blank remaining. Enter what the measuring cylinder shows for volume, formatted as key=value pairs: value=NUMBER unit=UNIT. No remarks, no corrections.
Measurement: value=110 unit=mL
